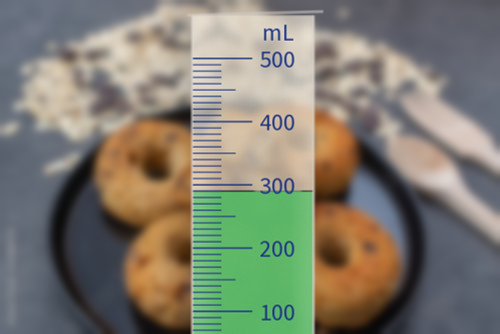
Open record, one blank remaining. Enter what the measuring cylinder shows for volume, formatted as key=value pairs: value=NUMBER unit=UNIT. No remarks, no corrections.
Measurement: value=290 unit=mL
